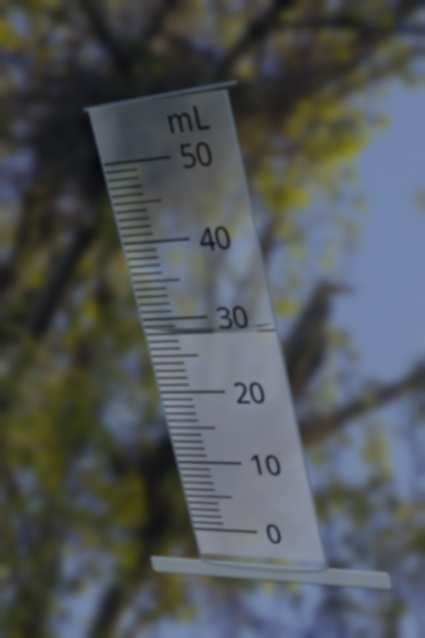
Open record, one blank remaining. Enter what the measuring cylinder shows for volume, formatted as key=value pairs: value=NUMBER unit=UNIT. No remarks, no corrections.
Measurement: value=28 unit=mL
